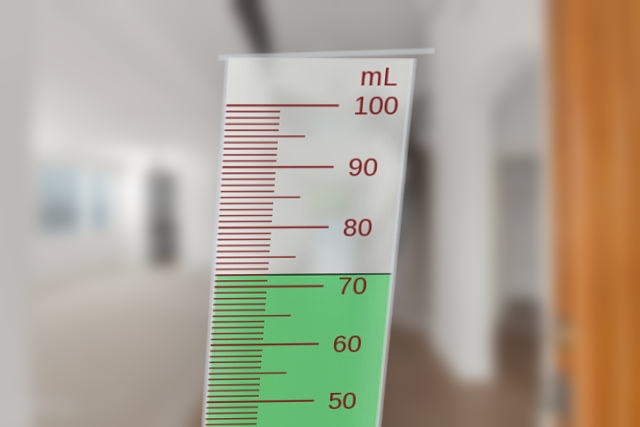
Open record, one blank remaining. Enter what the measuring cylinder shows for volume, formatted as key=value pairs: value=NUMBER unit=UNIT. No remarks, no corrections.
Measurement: value=72 unit=mL
